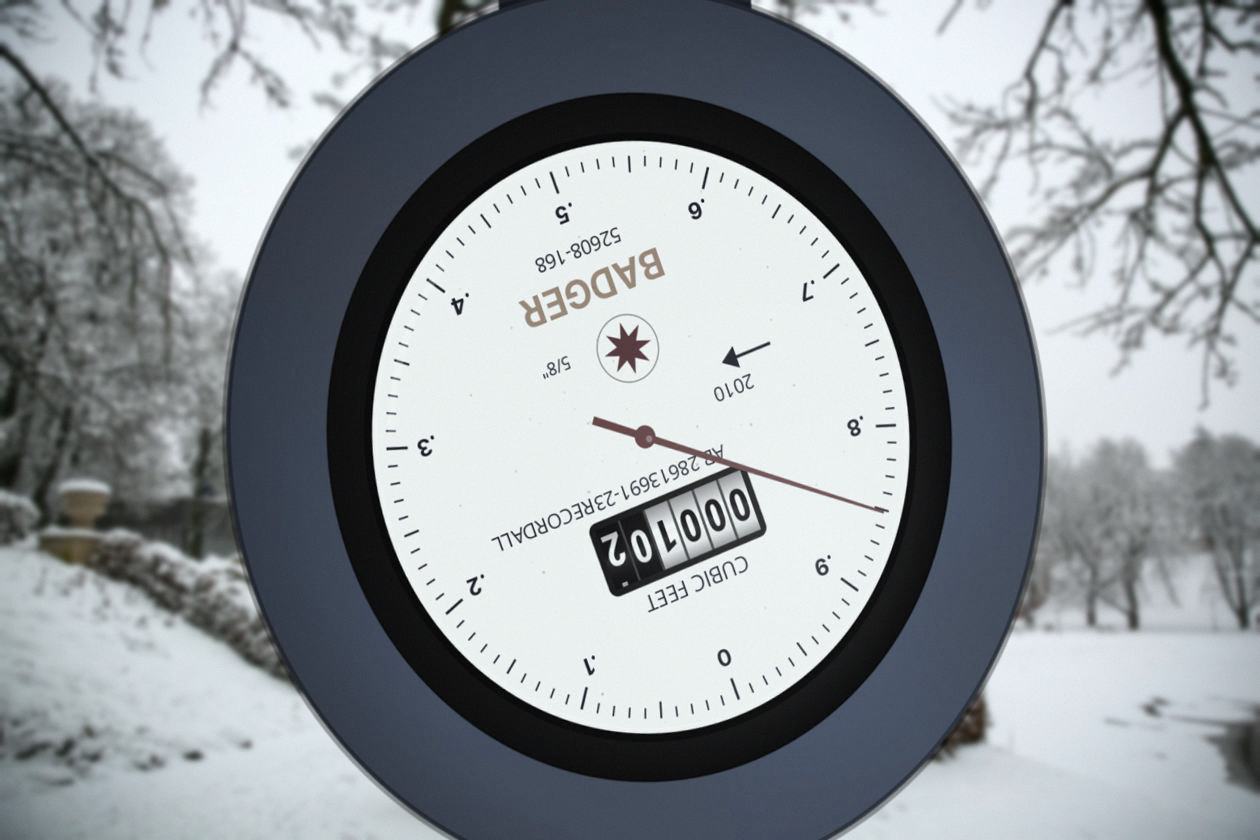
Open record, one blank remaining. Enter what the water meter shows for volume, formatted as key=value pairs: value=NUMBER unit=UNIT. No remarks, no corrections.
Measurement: value=101.85 unit=ft³
